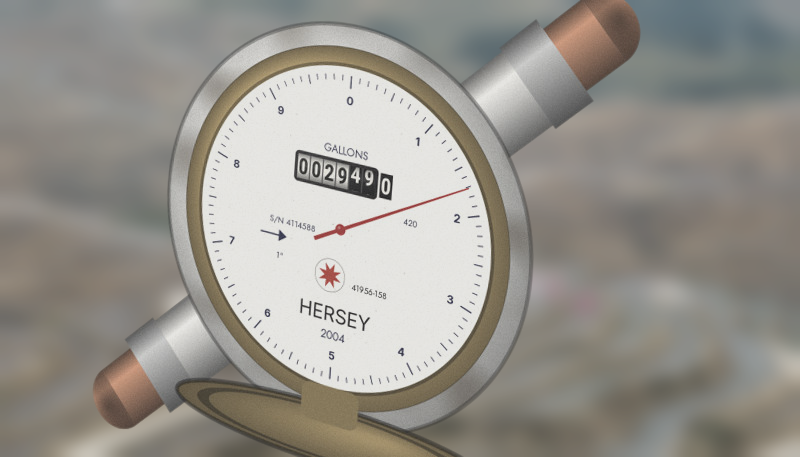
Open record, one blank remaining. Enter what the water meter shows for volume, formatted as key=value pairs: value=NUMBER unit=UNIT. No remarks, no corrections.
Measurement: value=29491.7 unit=gal
